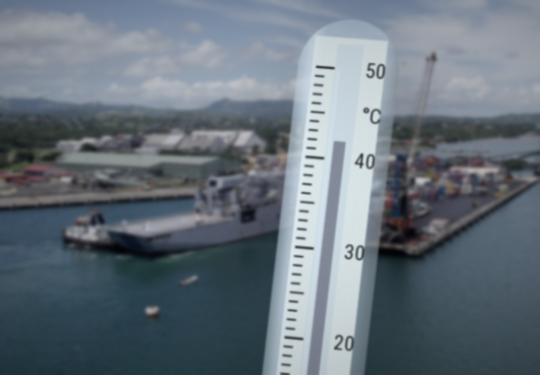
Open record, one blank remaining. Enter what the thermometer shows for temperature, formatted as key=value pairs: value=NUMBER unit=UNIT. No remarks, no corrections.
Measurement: value=42 unit=°C
